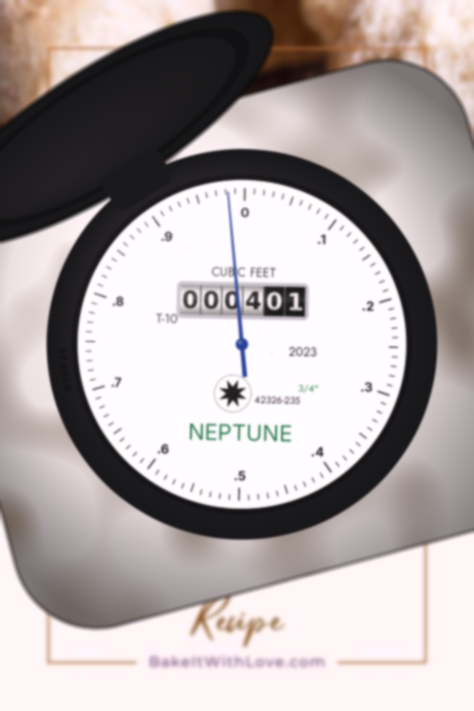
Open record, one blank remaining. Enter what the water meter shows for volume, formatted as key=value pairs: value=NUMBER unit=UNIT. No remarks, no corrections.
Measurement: value=400.98 unit=ft³
